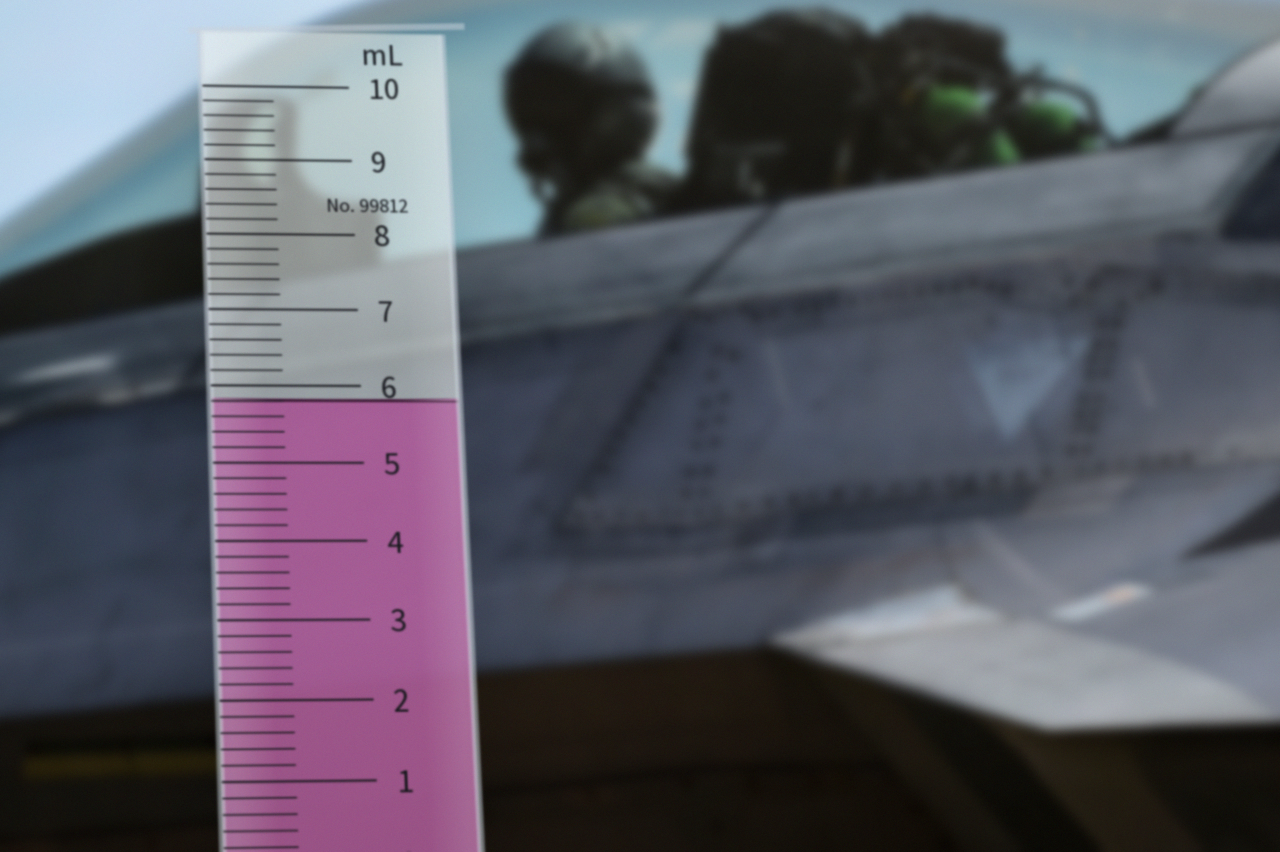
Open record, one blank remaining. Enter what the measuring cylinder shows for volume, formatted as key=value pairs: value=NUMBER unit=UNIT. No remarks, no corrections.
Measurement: value=5.8 unit=mL
